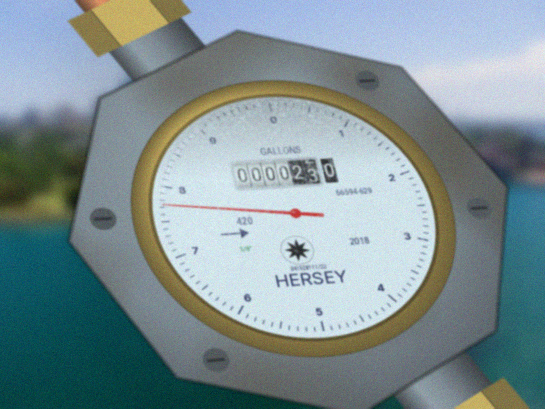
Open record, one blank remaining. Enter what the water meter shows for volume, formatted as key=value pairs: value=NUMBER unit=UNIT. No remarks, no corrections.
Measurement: value=227.7 unit=gal
